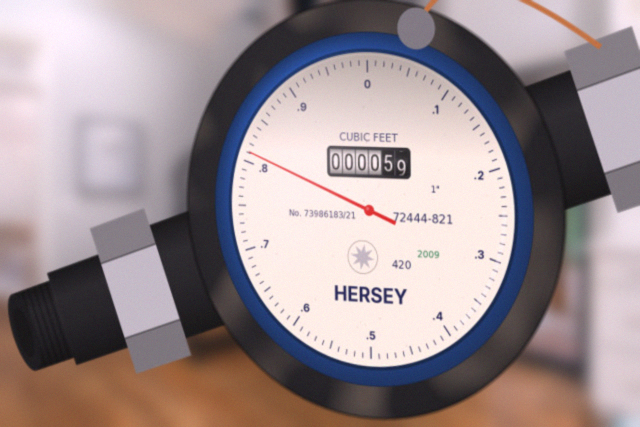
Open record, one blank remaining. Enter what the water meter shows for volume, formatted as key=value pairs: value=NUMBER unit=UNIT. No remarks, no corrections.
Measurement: value=58.81 unit=ft³
